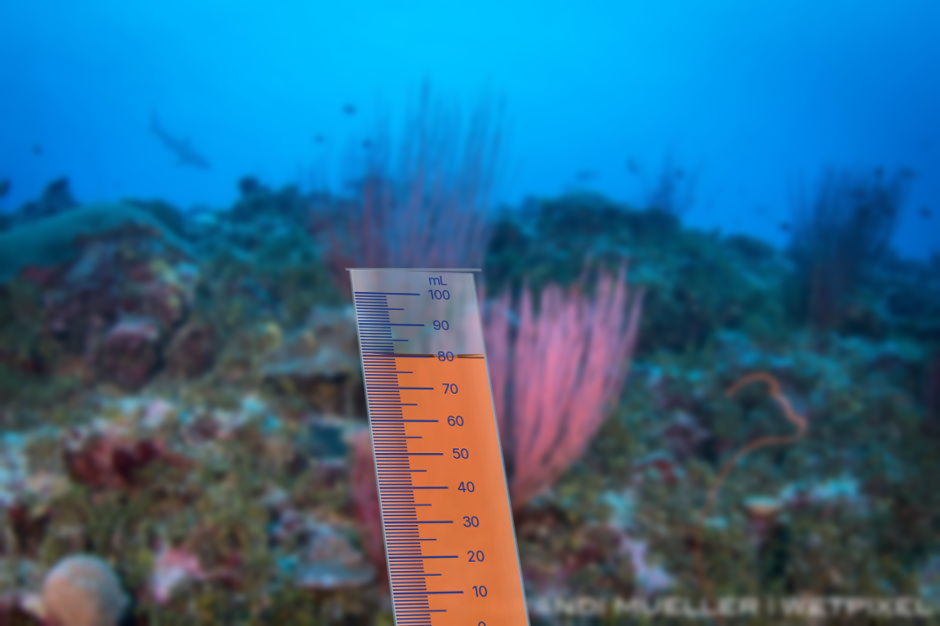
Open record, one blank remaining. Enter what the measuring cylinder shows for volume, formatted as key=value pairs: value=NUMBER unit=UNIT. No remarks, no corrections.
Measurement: value=80 unit=mL
